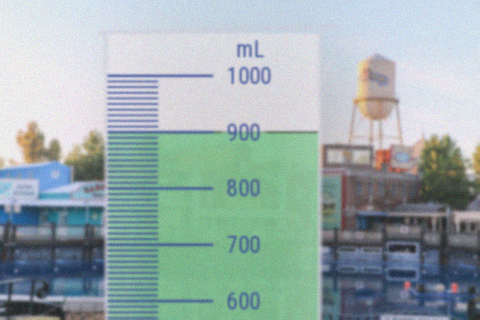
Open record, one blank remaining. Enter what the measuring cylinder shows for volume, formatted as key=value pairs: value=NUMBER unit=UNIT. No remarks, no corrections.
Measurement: value=900 unit=mL
